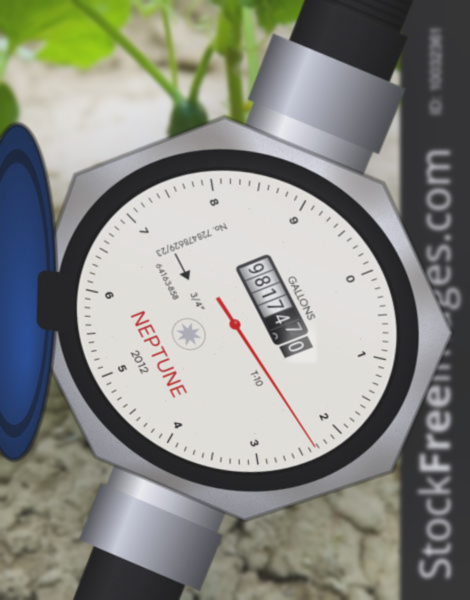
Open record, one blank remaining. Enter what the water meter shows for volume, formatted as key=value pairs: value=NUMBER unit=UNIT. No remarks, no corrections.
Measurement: value=9817472.3 unit=gal
